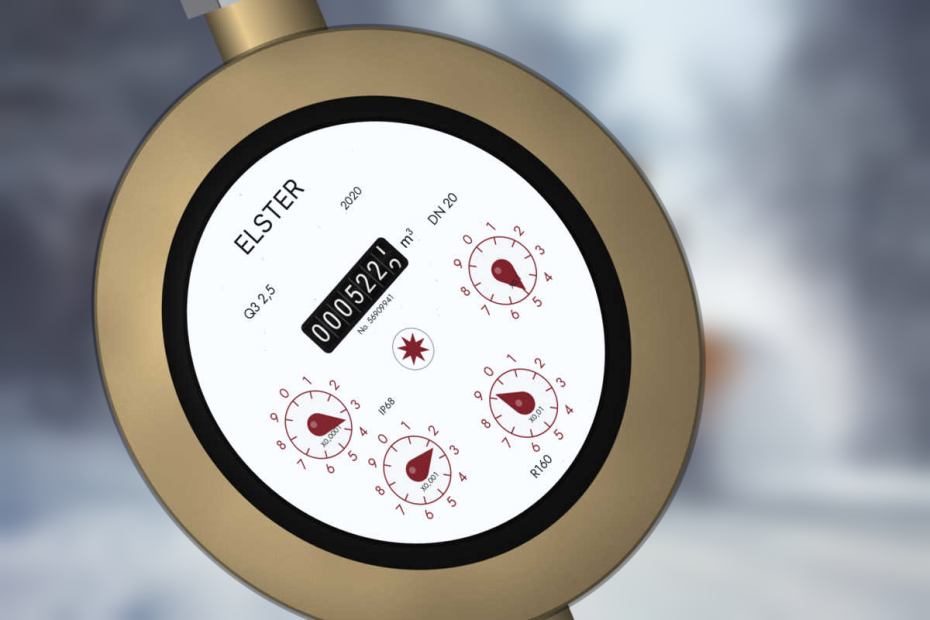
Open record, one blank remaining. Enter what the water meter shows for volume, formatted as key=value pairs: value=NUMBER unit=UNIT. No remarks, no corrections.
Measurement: value=5221.4923 unit=m³
